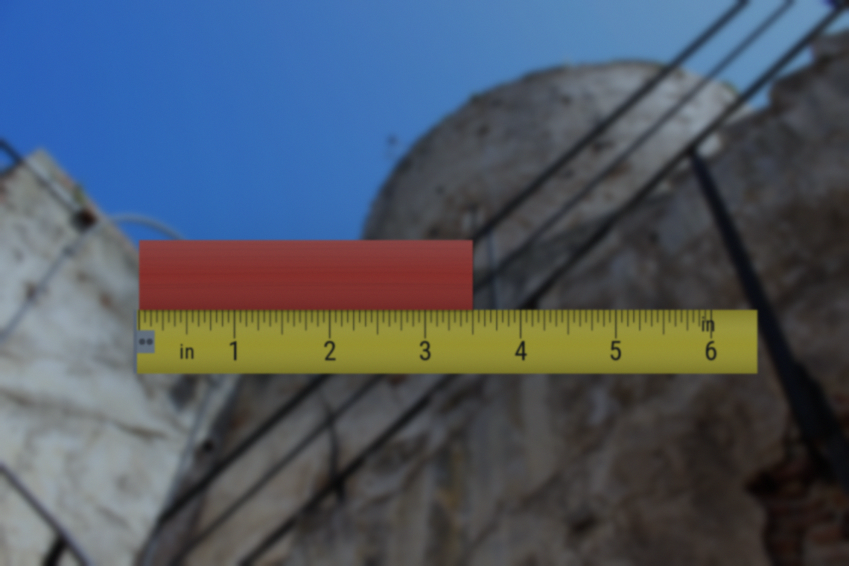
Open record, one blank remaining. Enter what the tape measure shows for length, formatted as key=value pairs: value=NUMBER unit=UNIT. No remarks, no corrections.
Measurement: value=3.5 unit=in
